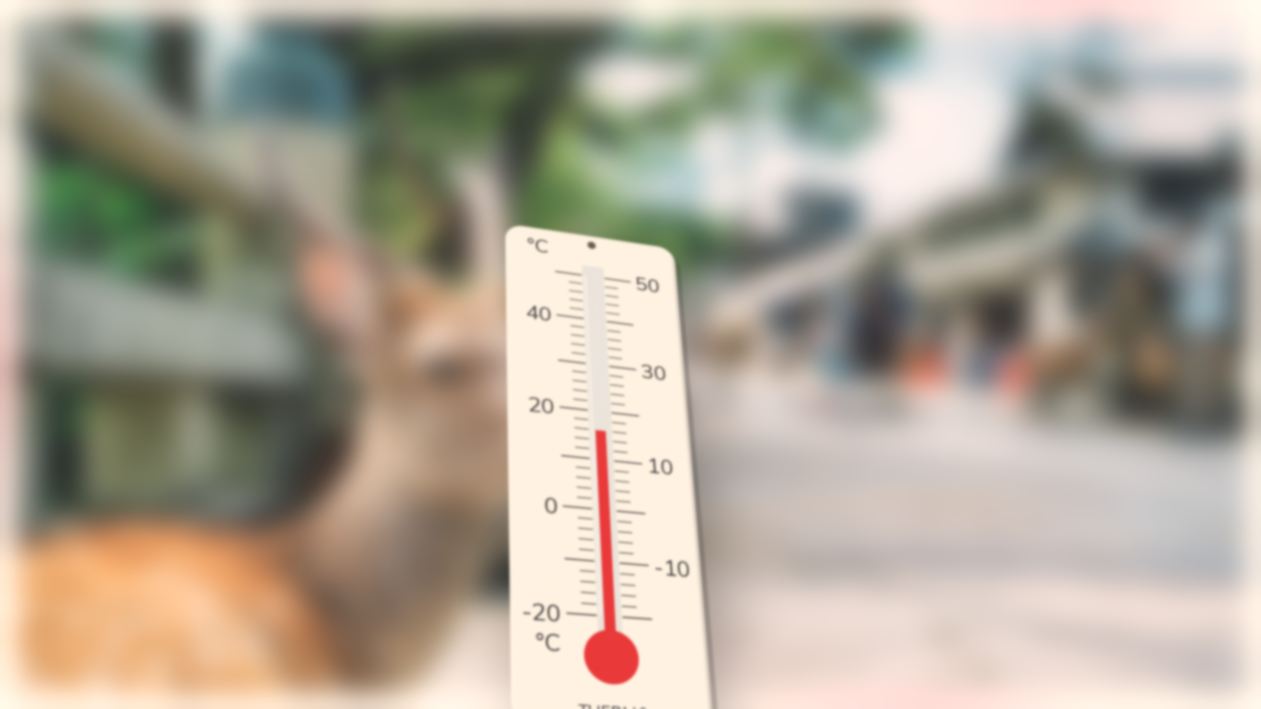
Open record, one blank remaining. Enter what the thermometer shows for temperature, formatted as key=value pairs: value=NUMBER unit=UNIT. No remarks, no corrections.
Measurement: value=16 unit=°C
